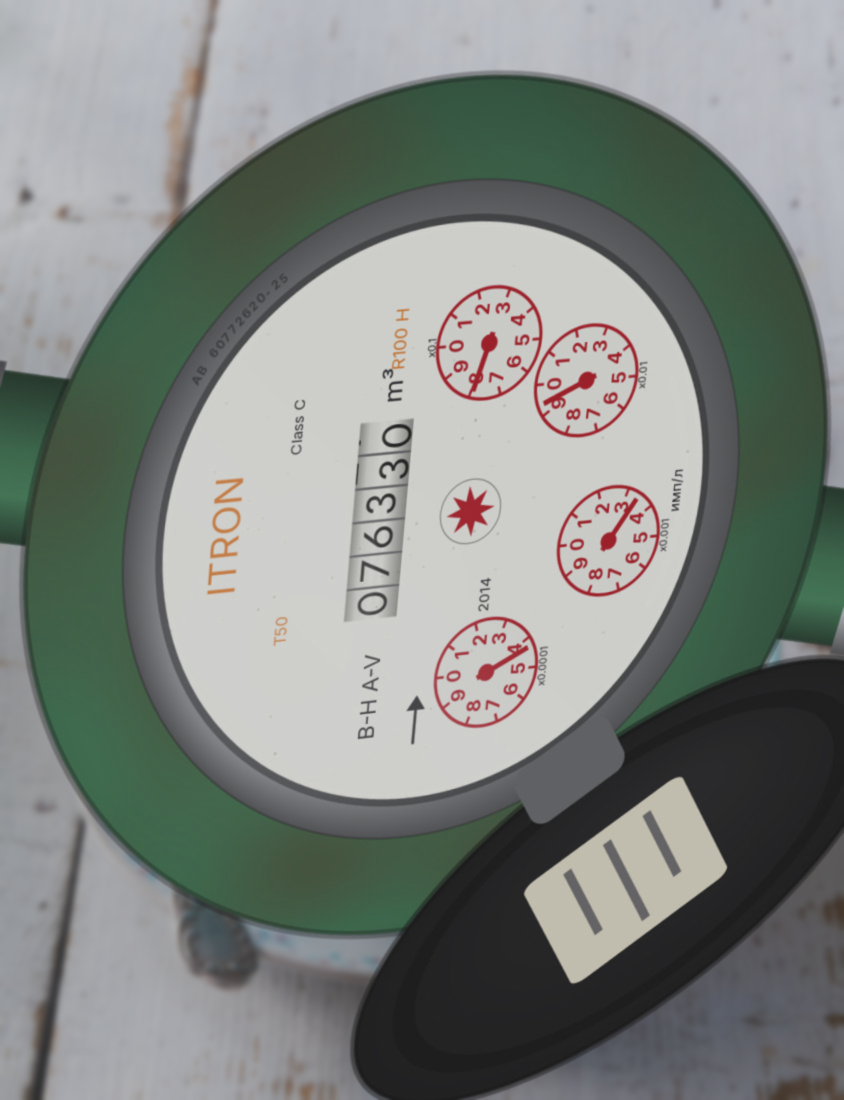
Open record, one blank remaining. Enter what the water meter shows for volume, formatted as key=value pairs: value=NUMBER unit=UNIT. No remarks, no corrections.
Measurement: value=76329.7934 unit=m³
